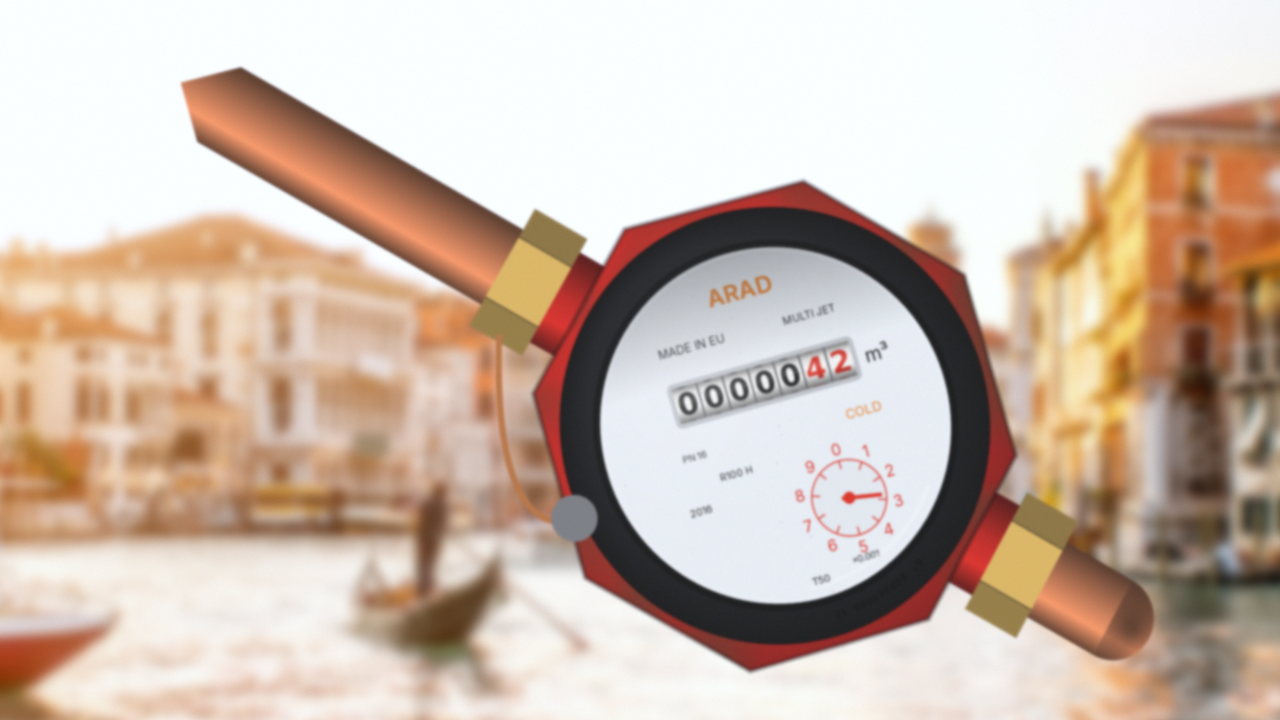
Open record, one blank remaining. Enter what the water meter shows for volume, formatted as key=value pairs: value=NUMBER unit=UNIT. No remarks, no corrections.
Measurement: value=0.422 unit=m³
